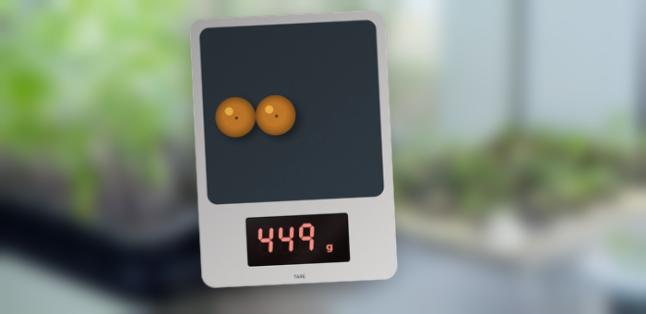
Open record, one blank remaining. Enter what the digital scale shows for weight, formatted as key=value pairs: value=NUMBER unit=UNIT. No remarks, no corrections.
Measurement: value=449 unit=g
